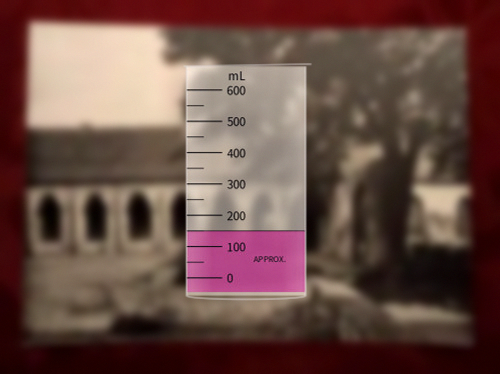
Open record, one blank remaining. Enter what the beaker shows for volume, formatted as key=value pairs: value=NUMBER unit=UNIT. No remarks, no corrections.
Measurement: value=150 unit=mL
